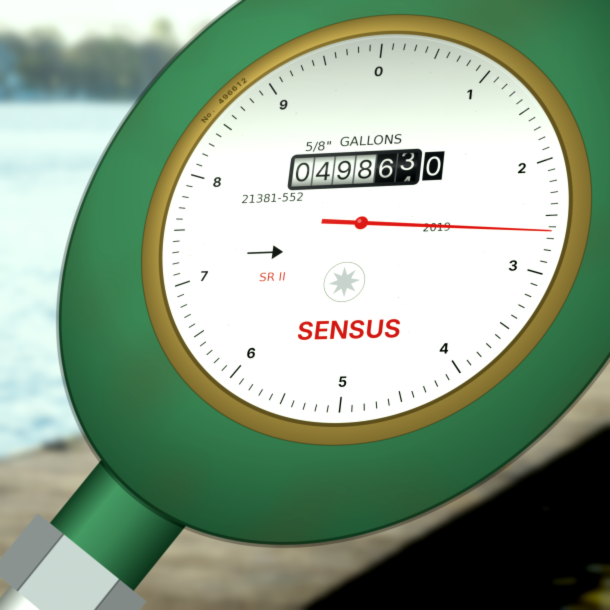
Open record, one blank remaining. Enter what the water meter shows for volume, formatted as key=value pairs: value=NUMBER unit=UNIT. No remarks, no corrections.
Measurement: value=498632.6 unit=gal
